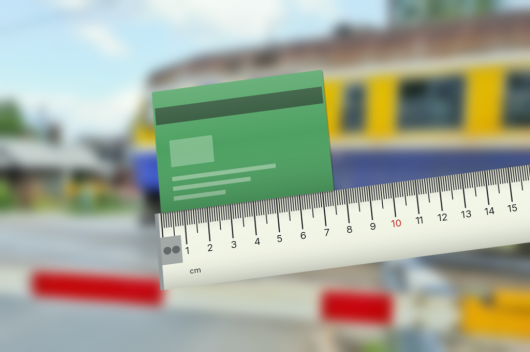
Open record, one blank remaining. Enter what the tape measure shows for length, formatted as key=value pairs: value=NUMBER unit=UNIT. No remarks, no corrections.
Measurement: value=7.5 unit=cm
